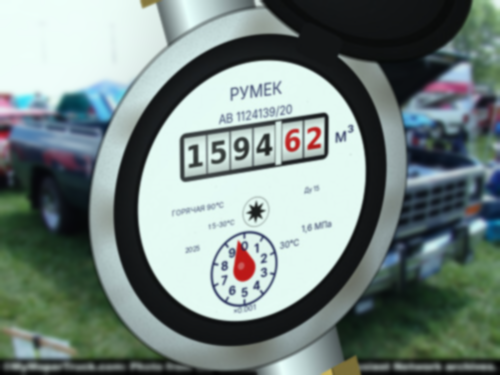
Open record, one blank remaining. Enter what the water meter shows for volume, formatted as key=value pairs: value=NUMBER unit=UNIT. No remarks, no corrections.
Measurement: value=1594.619 unit=m³
